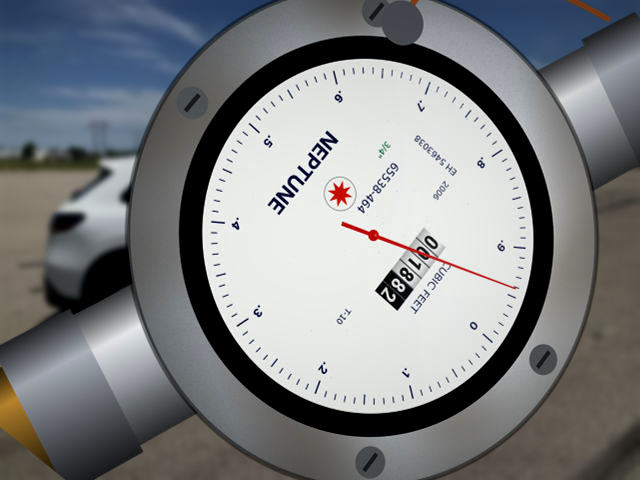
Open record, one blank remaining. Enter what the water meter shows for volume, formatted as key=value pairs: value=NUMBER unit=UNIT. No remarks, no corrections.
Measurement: value=1881.94 unit=ft³
